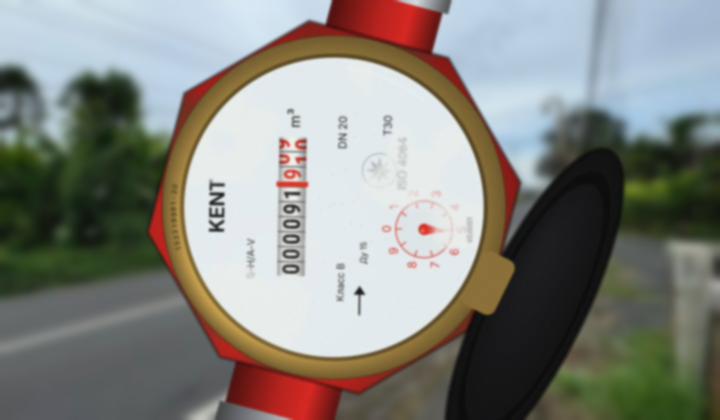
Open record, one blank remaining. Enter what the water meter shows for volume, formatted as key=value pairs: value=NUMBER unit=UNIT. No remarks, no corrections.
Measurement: value=91.9095 unit=m³
